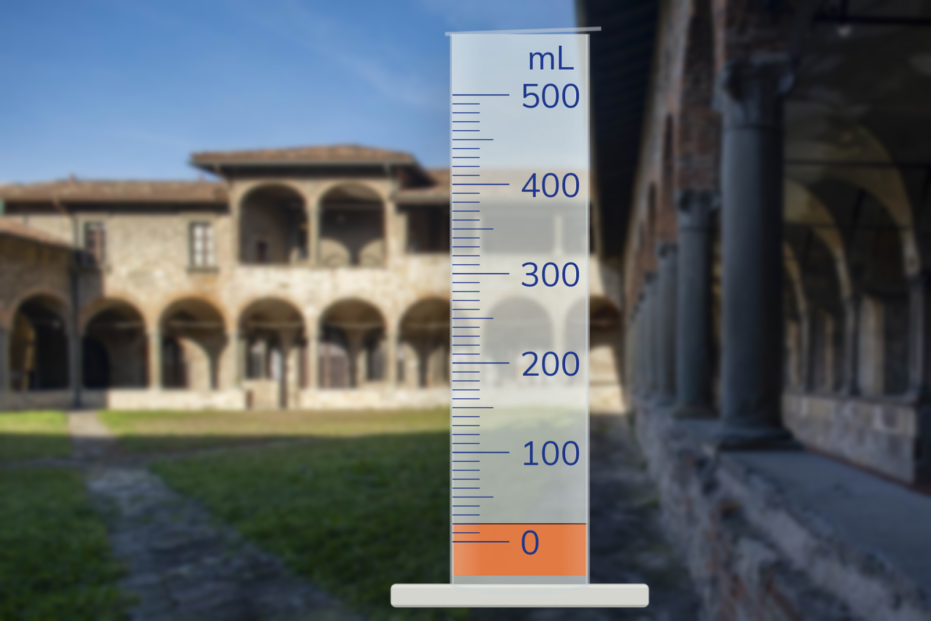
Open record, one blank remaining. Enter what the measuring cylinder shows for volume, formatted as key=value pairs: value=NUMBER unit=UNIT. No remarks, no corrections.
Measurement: value=20 unit=mL
